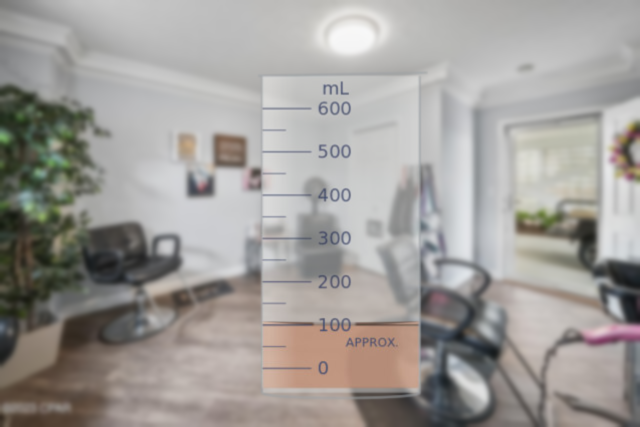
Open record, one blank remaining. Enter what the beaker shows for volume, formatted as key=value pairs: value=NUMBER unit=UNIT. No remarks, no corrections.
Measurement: value=100 unit=mL
